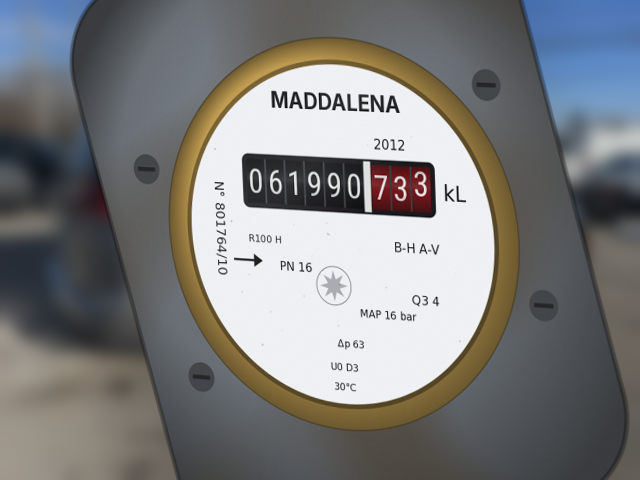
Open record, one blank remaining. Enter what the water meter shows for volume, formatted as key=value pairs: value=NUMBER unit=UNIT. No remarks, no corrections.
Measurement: value=61990.733 unit=kL
